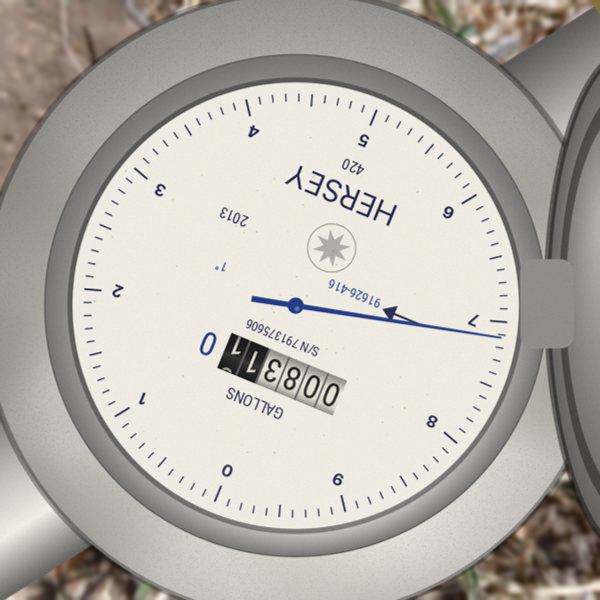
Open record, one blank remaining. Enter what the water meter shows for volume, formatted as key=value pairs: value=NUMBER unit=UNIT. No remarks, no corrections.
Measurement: value=83107.1 unit=gal
